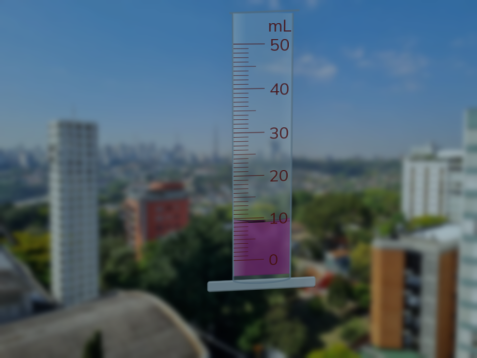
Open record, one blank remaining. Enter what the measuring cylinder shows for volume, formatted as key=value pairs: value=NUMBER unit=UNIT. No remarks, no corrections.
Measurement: value=9 unit=mL
